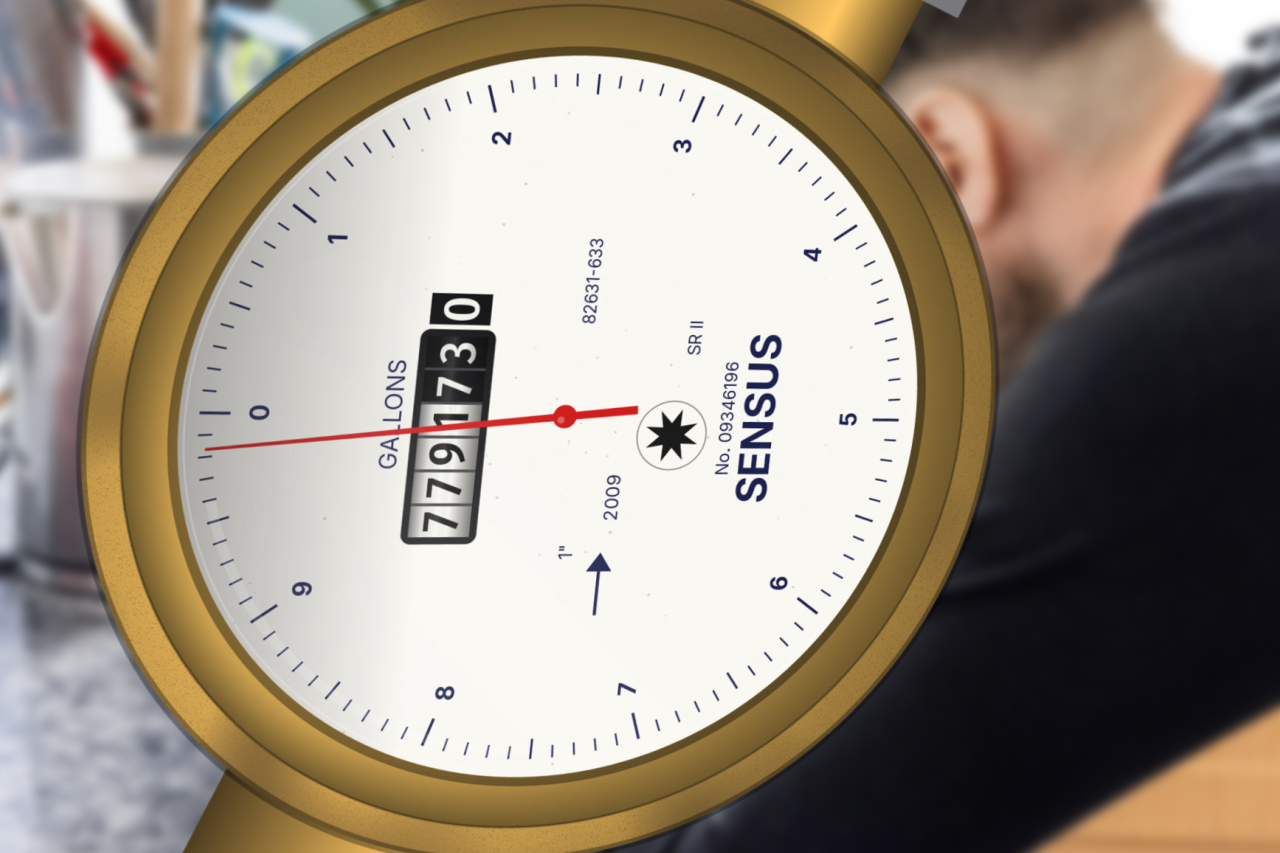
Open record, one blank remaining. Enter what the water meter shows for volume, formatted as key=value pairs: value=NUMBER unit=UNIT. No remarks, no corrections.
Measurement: value=7791729.8 unit=gal
